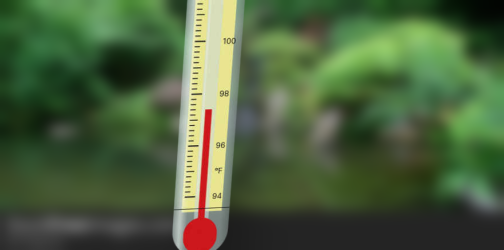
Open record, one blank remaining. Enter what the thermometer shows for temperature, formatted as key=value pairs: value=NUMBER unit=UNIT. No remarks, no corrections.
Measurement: value=97.4 unit=°F
